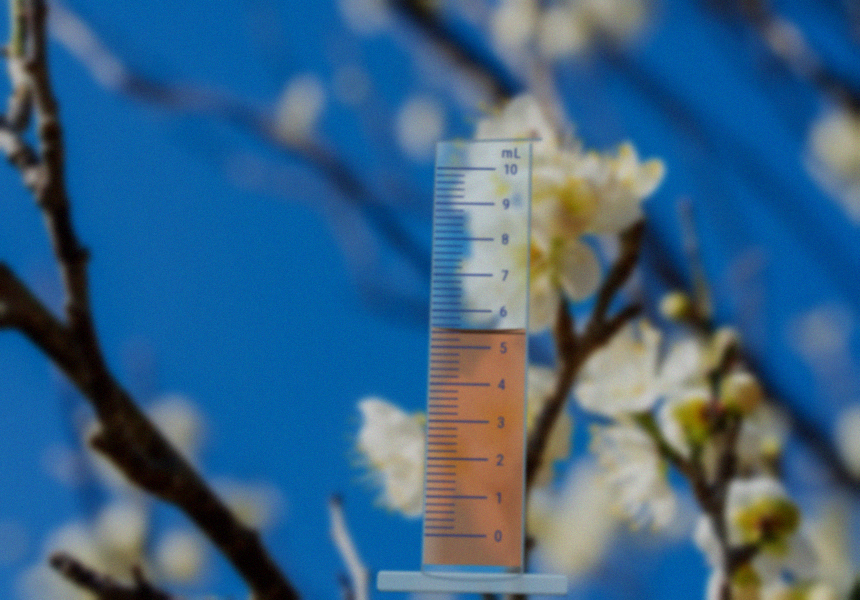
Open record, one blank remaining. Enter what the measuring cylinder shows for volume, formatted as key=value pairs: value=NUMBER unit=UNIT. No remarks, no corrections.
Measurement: value=5.4 unit=mL
